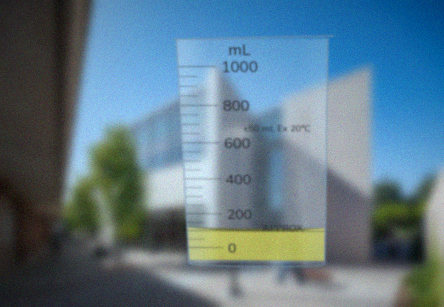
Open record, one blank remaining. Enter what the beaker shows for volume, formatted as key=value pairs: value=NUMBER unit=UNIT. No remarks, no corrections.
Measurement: value=100 unit=mL
